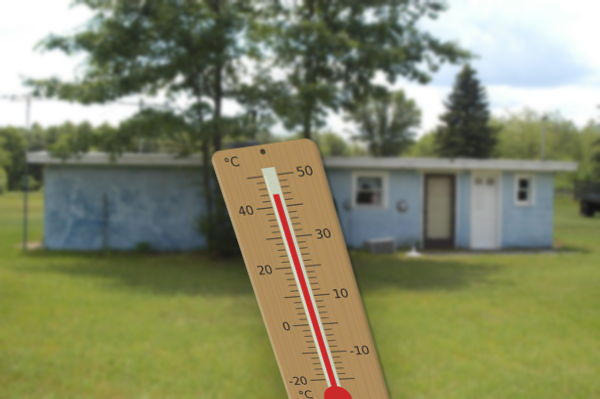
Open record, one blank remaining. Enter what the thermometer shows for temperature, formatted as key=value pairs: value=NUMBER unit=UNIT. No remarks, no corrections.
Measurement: value=44 unit=°C
